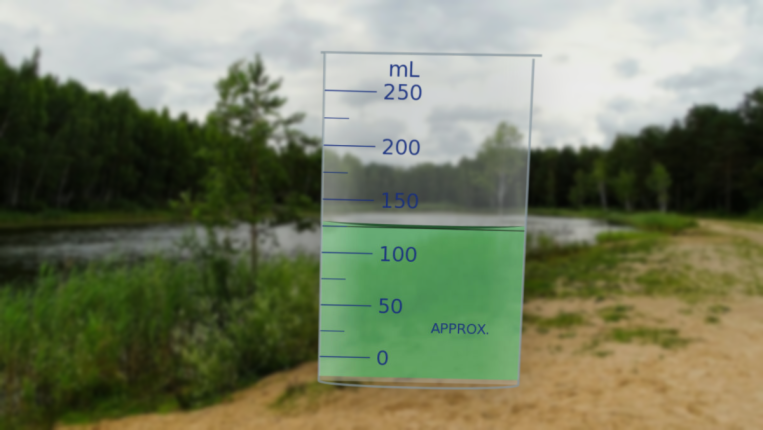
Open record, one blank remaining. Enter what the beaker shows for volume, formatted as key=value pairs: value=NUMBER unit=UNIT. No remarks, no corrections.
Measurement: value=125 unit=mL
